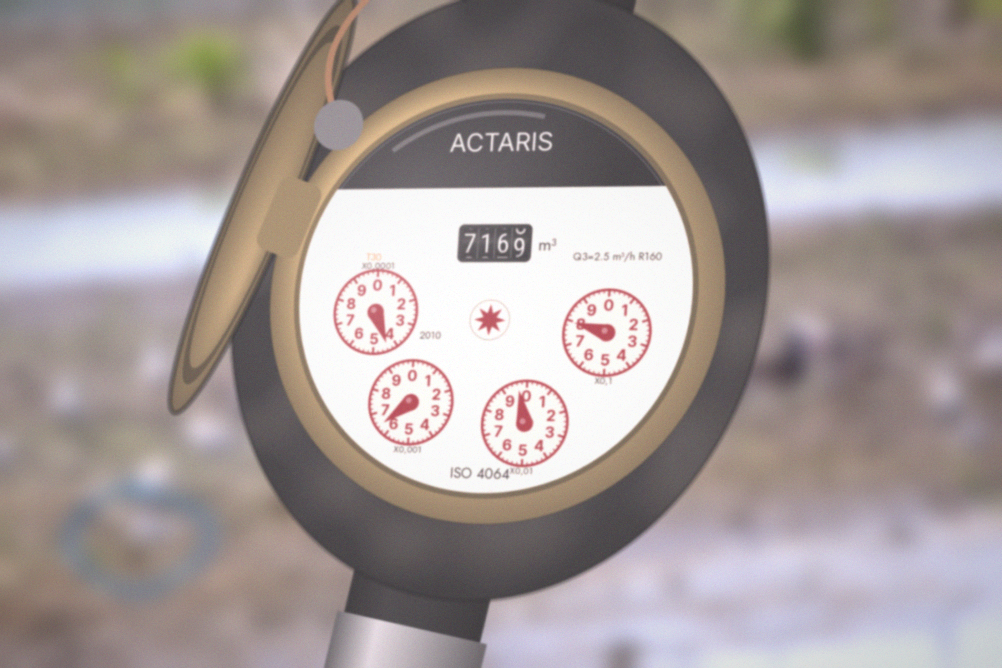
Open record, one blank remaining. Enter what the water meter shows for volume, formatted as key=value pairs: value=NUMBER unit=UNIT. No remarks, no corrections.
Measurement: value=7168.7964 unit=m³
